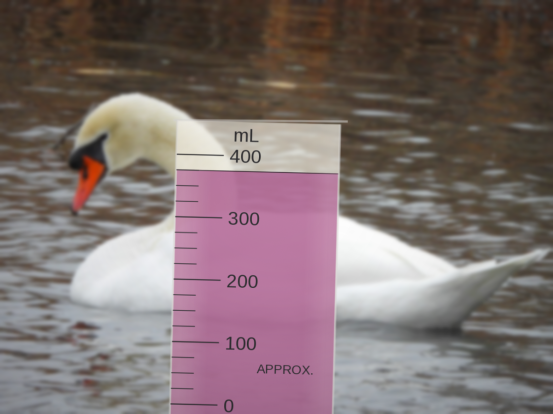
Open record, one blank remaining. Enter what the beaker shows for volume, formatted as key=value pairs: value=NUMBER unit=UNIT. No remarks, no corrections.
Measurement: value=375 unit=mL
